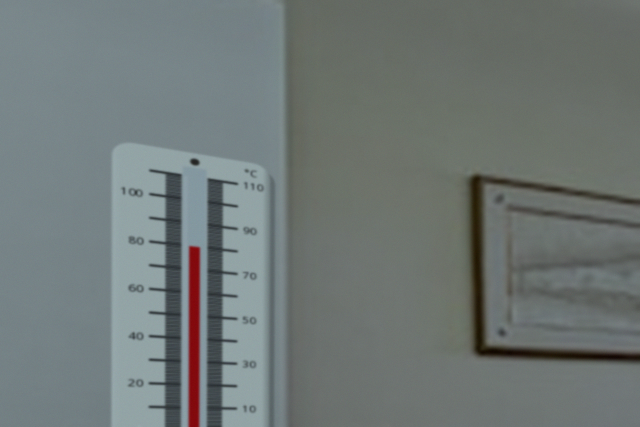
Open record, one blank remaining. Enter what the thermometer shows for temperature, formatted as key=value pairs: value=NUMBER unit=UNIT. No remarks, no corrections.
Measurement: value=80 unit=°C
